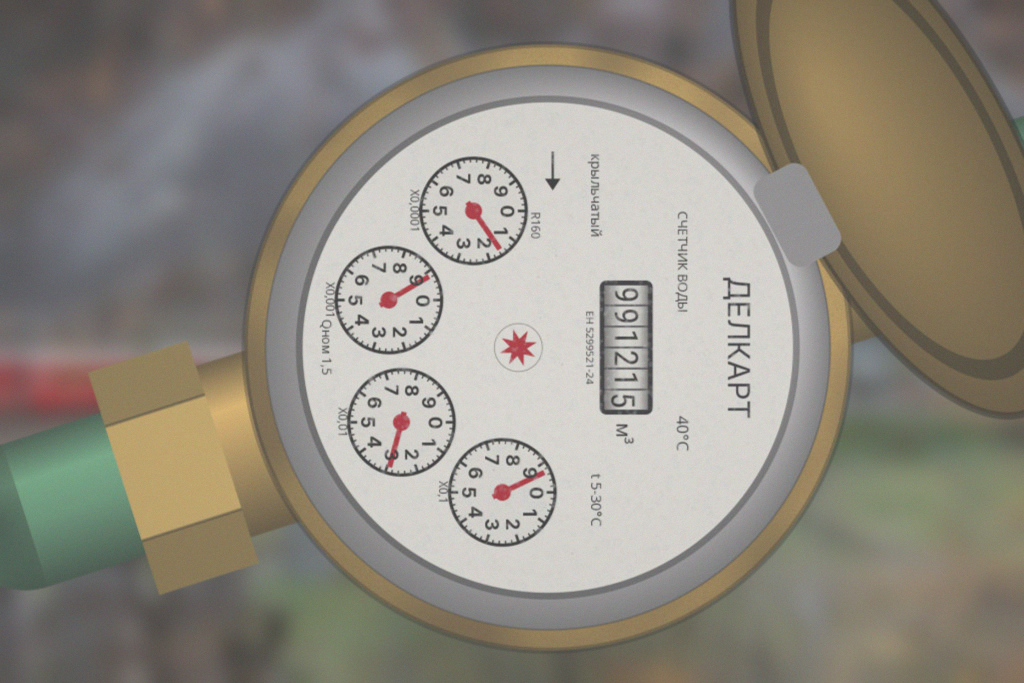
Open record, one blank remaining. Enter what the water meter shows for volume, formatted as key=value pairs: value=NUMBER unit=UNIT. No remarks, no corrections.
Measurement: value=991214.9291 unit=m³
